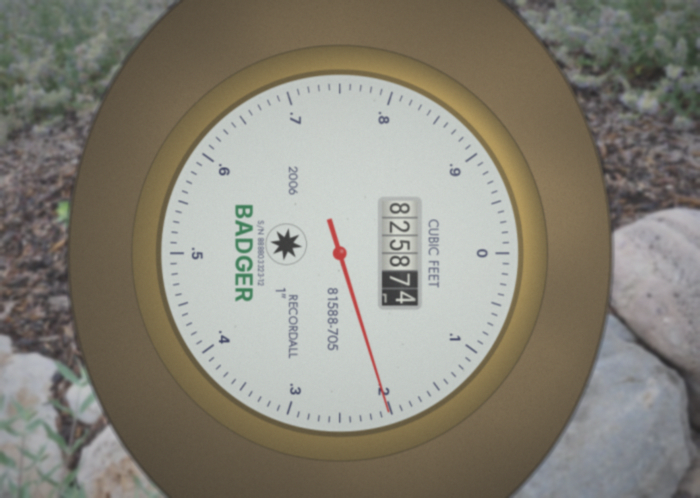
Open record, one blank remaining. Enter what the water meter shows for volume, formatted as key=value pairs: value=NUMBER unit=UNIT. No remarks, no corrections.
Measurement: value=825874.20 unit=ft³
